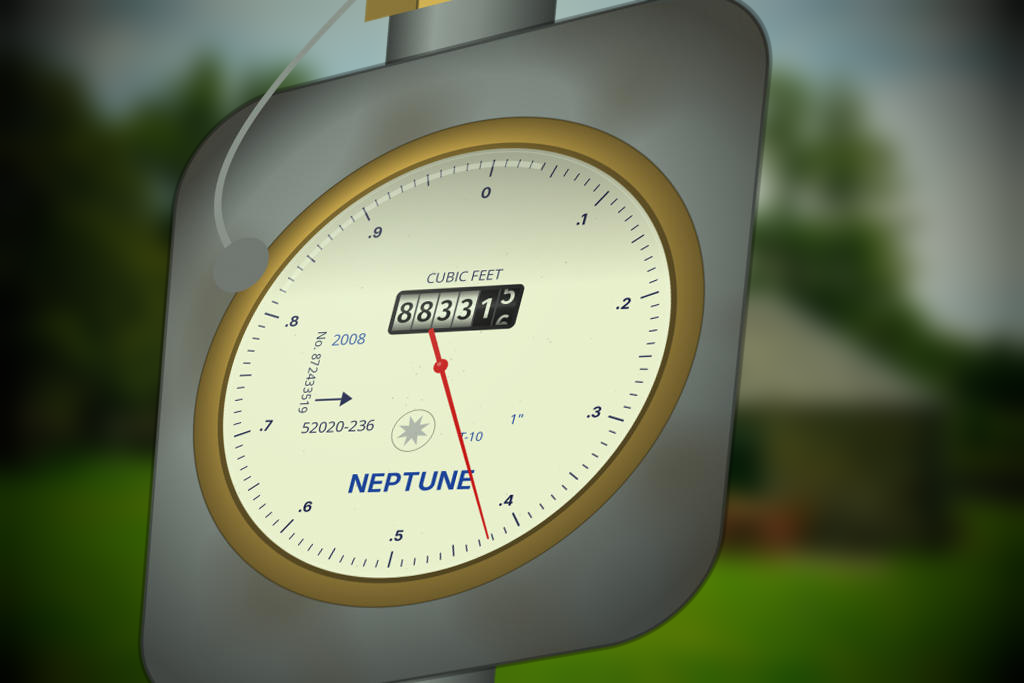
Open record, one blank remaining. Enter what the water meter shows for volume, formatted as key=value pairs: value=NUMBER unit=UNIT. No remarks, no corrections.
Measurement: value=883315.42 unit=ft³
